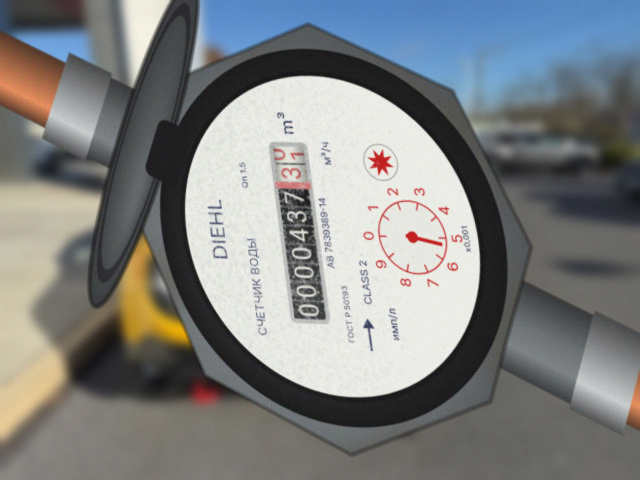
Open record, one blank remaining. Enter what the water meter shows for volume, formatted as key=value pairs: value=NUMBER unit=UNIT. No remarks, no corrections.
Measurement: value=437.305 unit=m³
